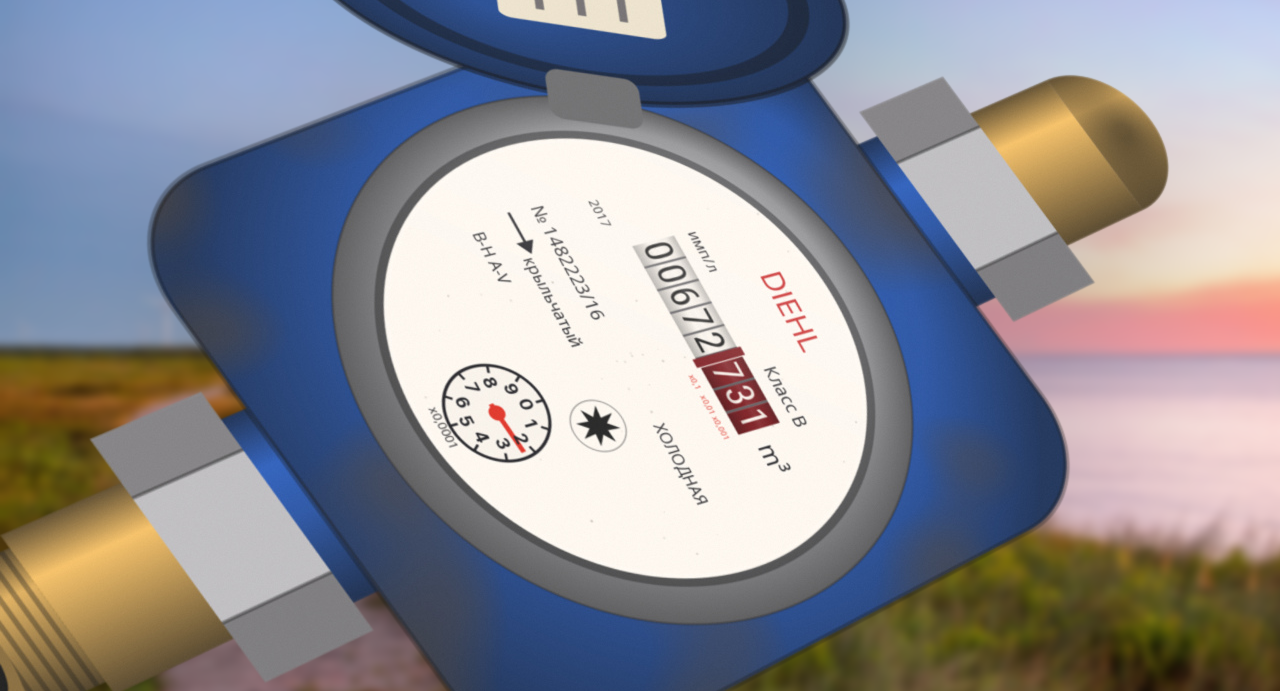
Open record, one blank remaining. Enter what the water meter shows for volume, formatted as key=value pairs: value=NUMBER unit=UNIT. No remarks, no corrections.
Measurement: value=672.7312 unit=m³
